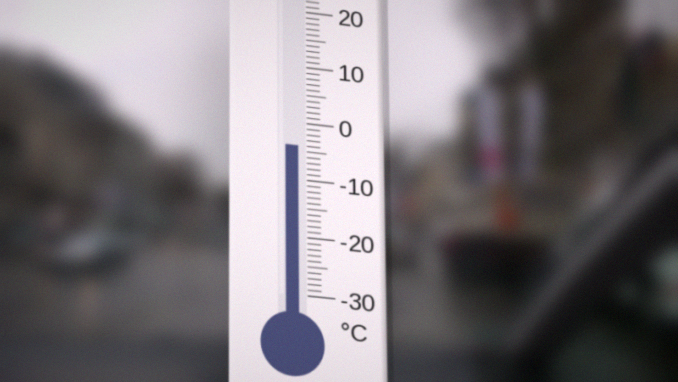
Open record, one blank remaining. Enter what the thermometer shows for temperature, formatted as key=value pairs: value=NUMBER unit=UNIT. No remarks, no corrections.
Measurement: value=-4 unit=°C
